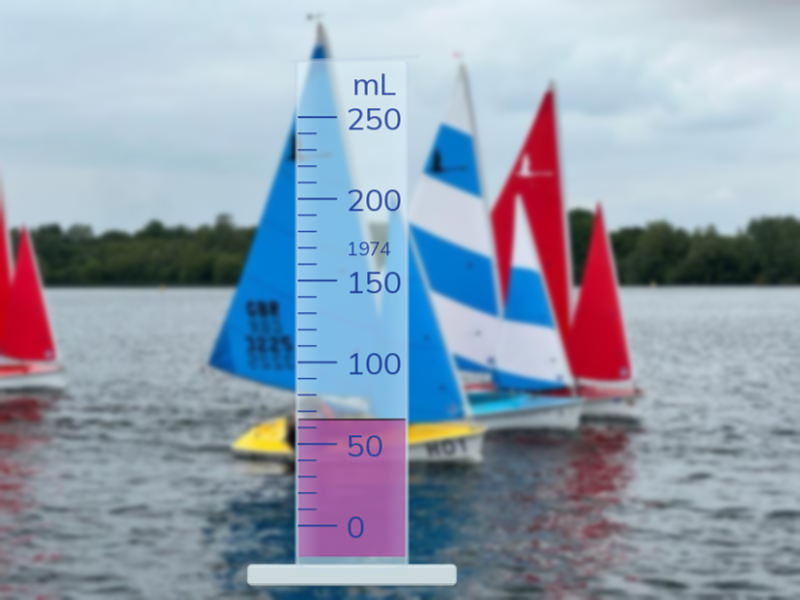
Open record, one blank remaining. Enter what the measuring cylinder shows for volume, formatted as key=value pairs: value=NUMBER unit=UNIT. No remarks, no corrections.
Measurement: value=65 unit=mL
